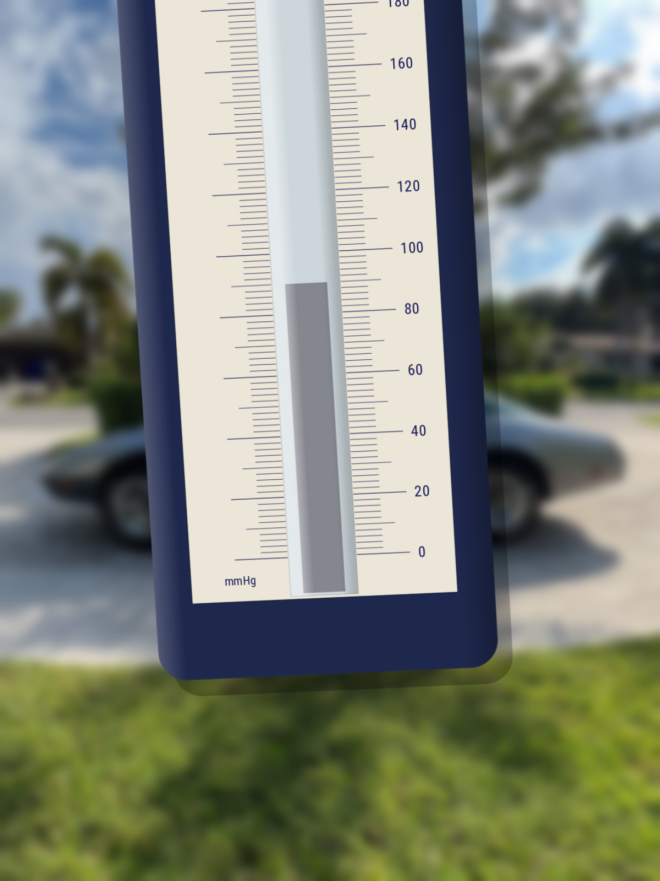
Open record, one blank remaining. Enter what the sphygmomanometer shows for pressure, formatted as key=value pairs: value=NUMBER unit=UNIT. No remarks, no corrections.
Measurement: value=90 unit=mmHg
